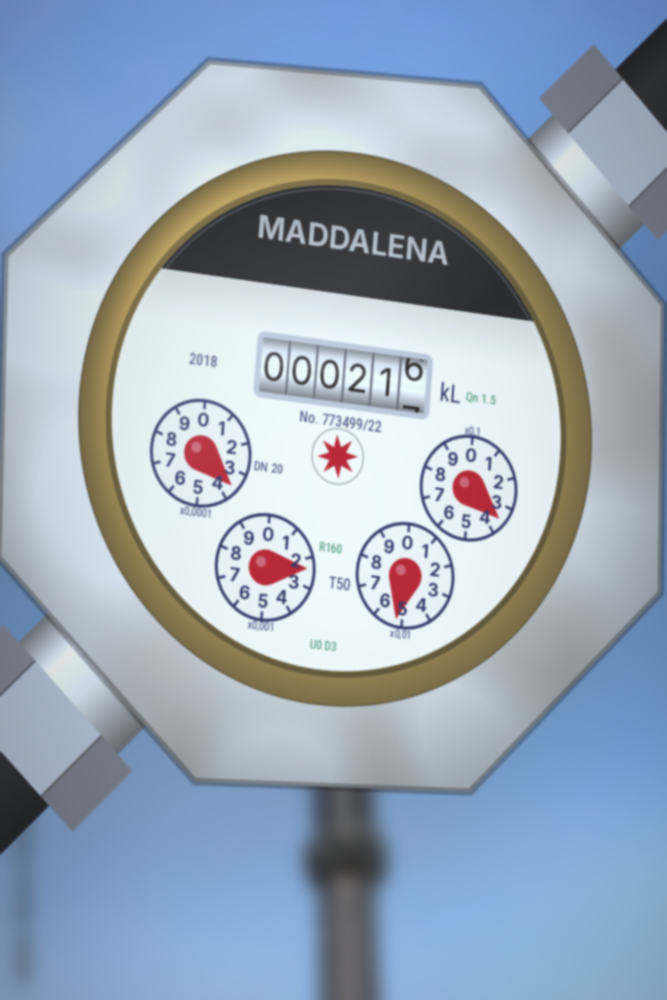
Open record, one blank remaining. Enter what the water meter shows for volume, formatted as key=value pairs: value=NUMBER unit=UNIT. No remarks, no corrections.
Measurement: value=216.3523 unit=kL
